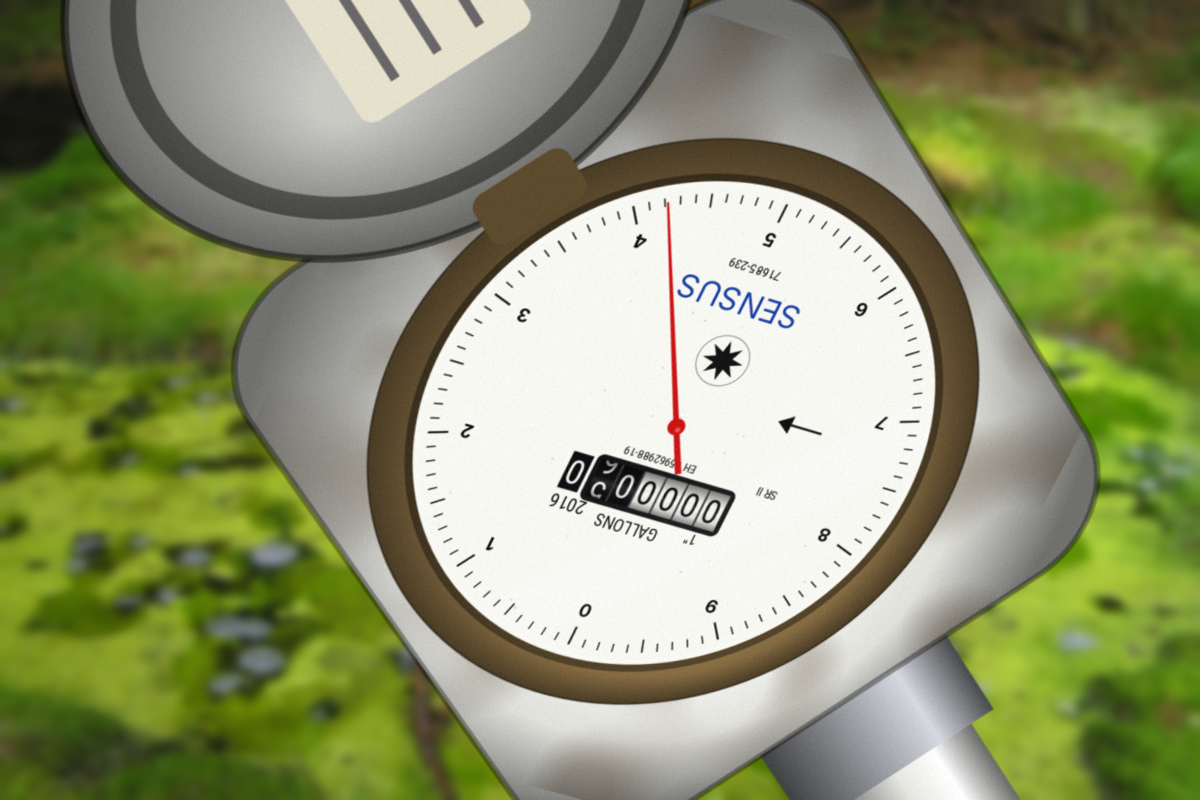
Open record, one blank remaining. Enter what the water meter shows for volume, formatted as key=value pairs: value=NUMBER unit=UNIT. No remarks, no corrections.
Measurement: value=54.2 unit=gal
